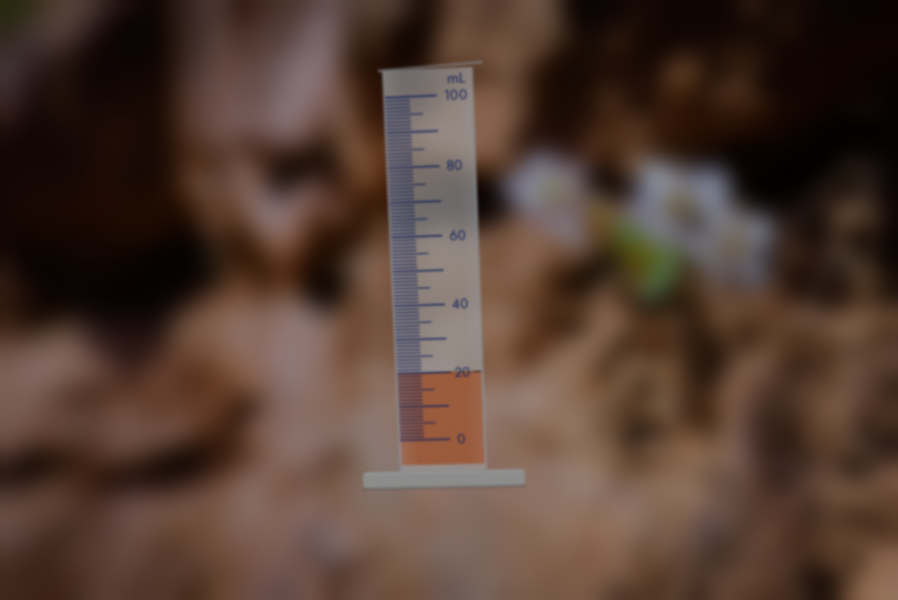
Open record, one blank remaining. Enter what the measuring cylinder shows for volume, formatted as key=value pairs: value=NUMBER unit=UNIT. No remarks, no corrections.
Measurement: value=20 unit=mL
